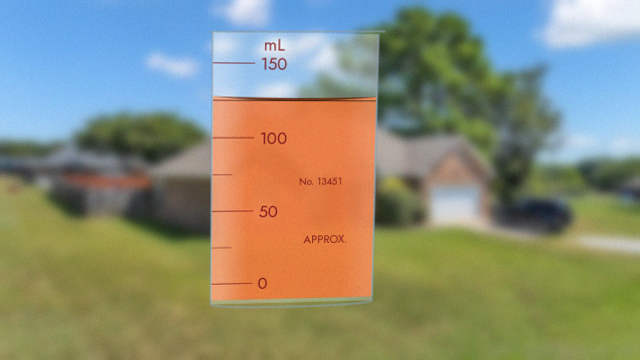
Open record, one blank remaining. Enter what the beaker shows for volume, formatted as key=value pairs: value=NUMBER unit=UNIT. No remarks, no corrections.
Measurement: value=125 unit=mL
